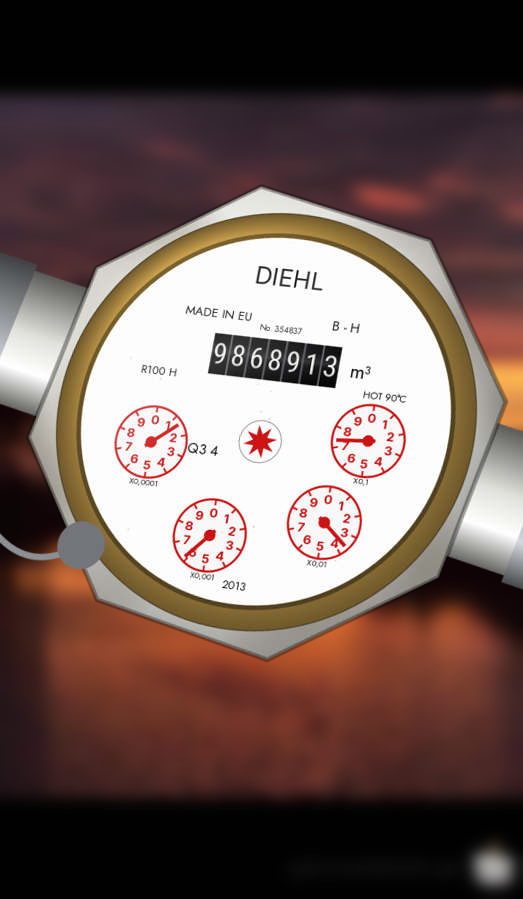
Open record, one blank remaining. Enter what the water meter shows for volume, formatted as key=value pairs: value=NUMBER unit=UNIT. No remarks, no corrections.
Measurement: value=9868913.7361 unit=m³
